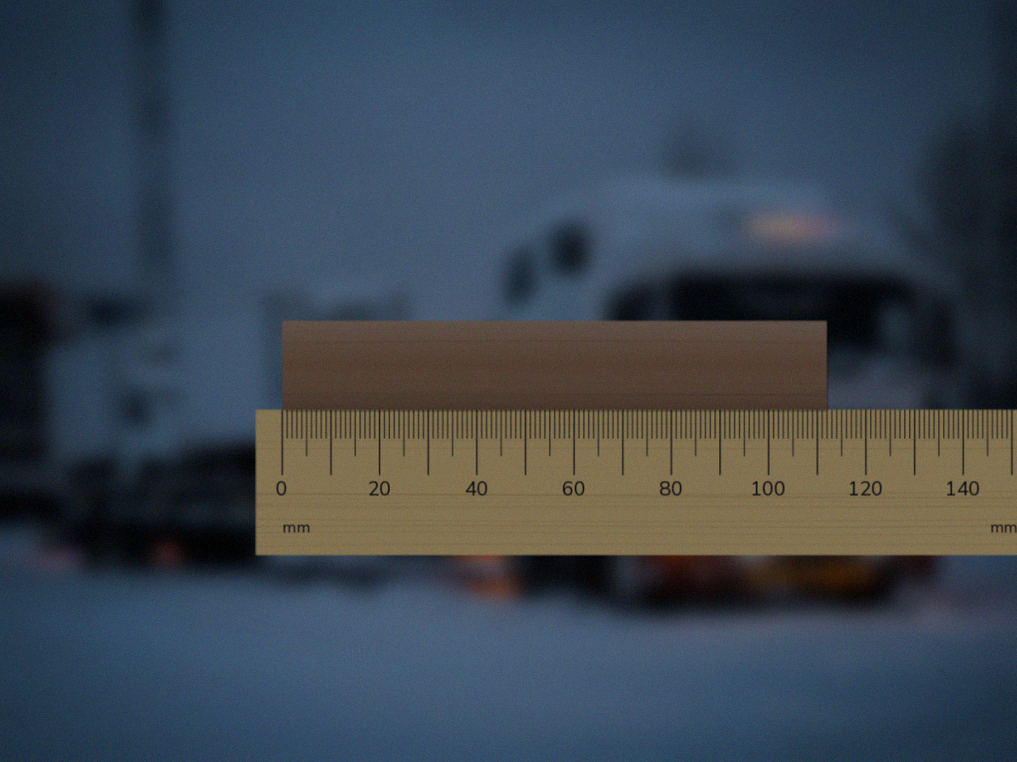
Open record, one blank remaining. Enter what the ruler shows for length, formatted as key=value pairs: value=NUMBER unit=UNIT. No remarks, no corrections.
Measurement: value=112 unit=mm
